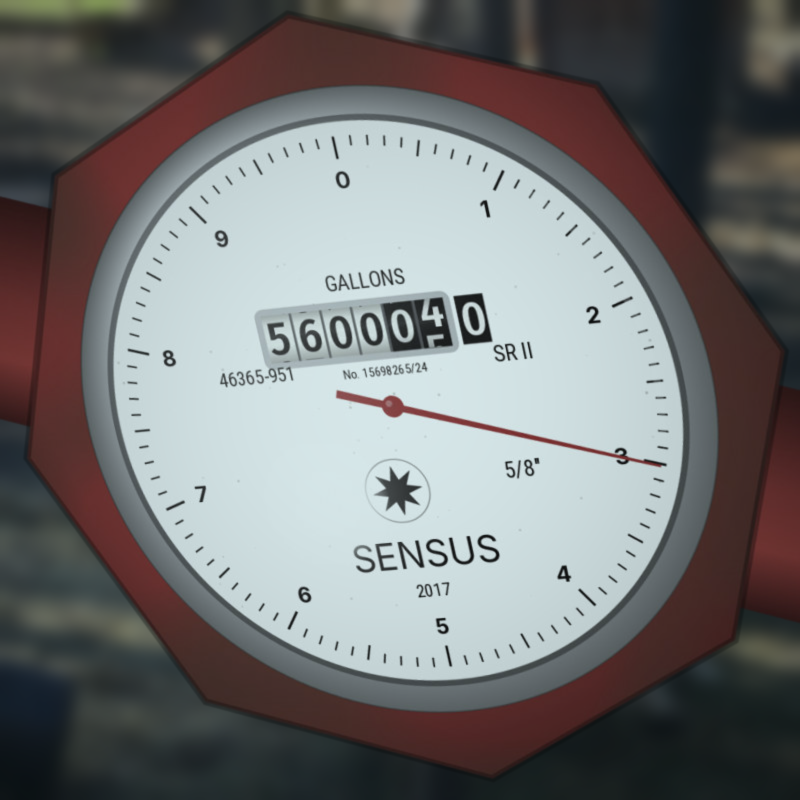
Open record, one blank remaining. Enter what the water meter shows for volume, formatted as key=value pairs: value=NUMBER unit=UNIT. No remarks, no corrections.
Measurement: value=5600043.0 unit=gal
